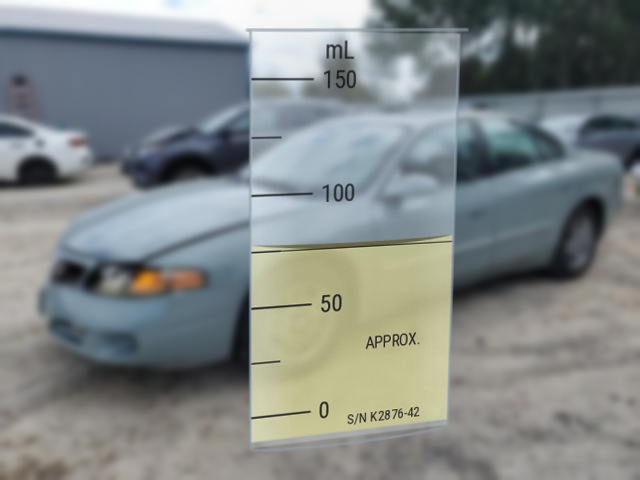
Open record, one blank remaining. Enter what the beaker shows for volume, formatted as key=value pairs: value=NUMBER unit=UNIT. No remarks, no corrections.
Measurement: value=75 unit=mL
